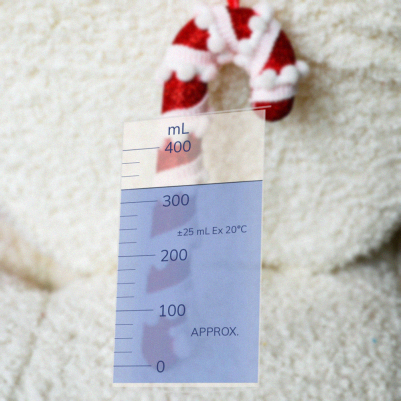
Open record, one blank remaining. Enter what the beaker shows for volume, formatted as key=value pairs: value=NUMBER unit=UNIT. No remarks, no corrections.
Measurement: value=325 unit=mL
